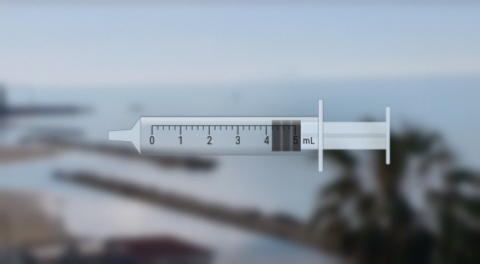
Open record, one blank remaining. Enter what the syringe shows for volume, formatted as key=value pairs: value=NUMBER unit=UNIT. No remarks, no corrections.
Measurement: value=4.2 unit=mL
